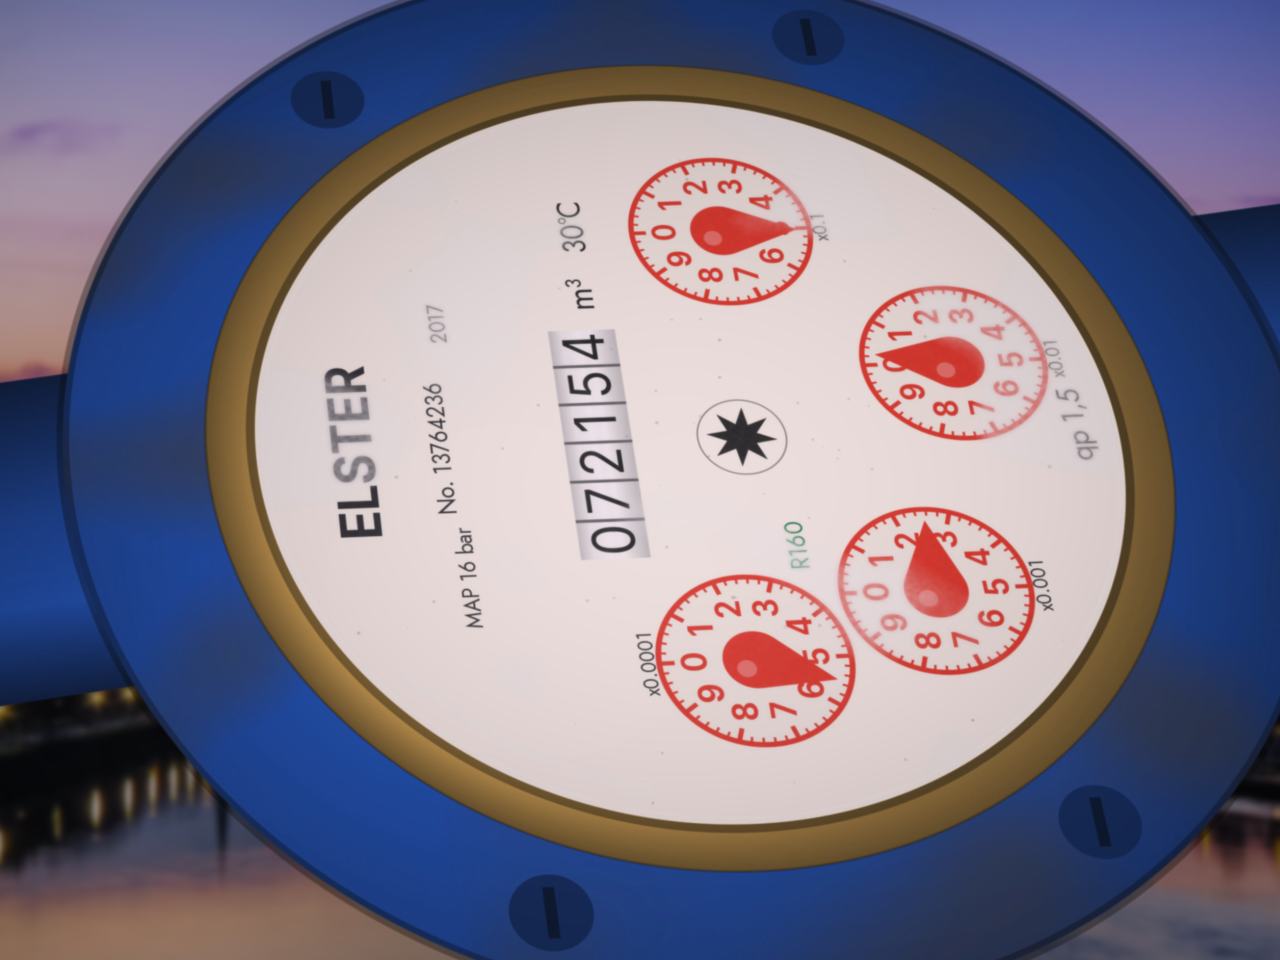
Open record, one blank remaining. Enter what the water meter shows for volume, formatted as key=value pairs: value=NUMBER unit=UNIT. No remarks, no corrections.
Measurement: value=72154.5025 unit=m³
